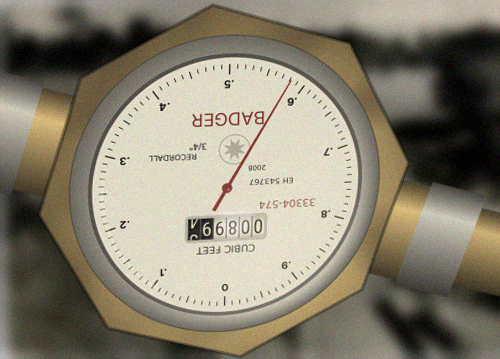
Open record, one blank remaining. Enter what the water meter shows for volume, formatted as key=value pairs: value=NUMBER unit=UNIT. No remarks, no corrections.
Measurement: value=8993.58 unit=ft³
